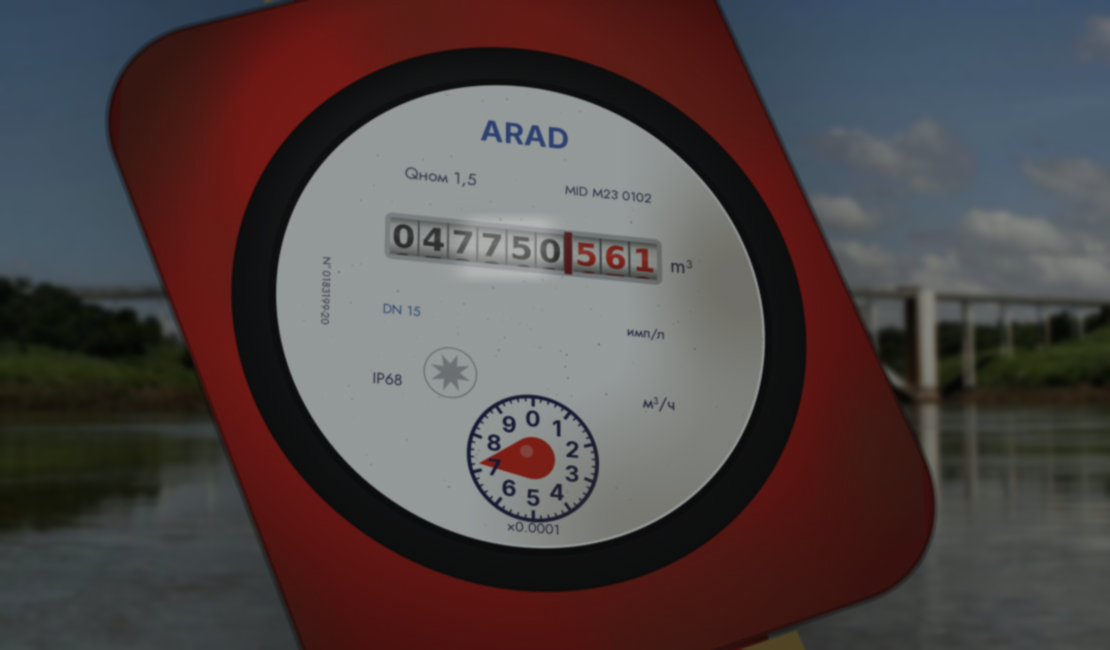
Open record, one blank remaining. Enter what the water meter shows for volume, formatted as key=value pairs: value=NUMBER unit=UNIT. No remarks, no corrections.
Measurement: value=47750.5617 unit=m³
